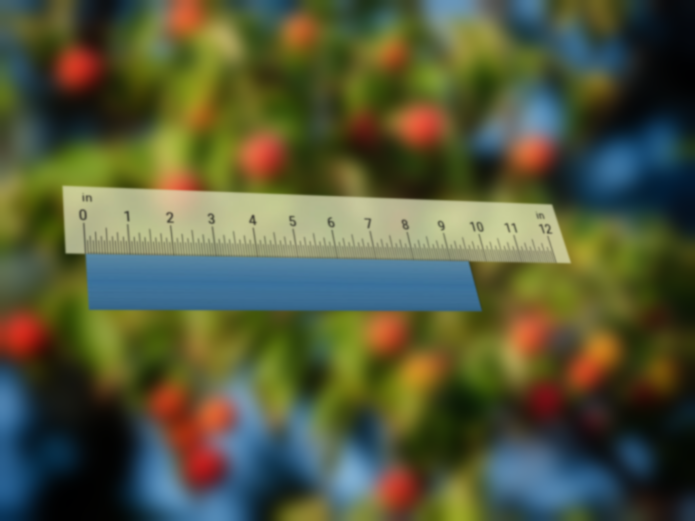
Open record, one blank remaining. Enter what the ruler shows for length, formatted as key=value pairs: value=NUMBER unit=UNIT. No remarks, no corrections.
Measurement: value=9.5 unit=in
